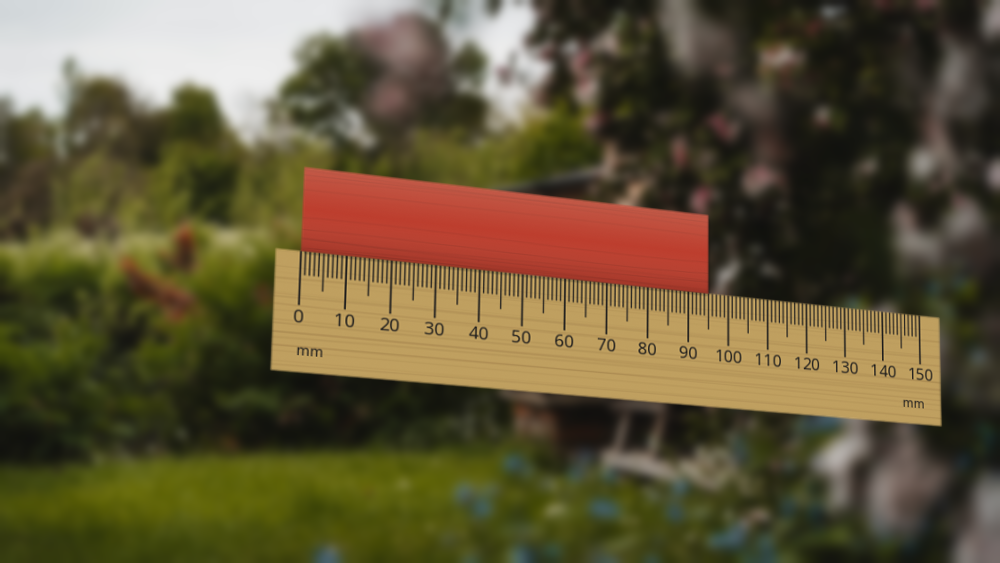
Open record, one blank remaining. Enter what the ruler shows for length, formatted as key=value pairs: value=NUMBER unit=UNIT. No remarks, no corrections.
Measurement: value=95 unit=mm
